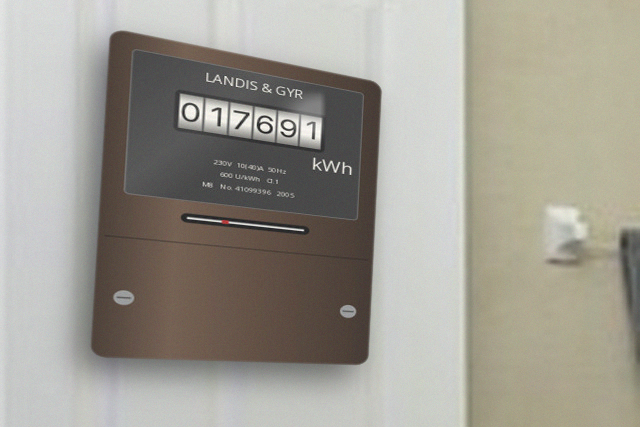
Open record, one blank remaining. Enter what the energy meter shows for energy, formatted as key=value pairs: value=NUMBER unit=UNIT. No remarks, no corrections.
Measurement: value=17691 unit=kWh
